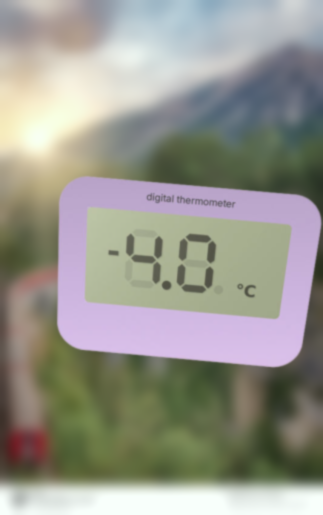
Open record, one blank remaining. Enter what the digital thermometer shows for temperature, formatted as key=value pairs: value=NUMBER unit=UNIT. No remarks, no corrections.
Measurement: value=-4.0 unit=°C
